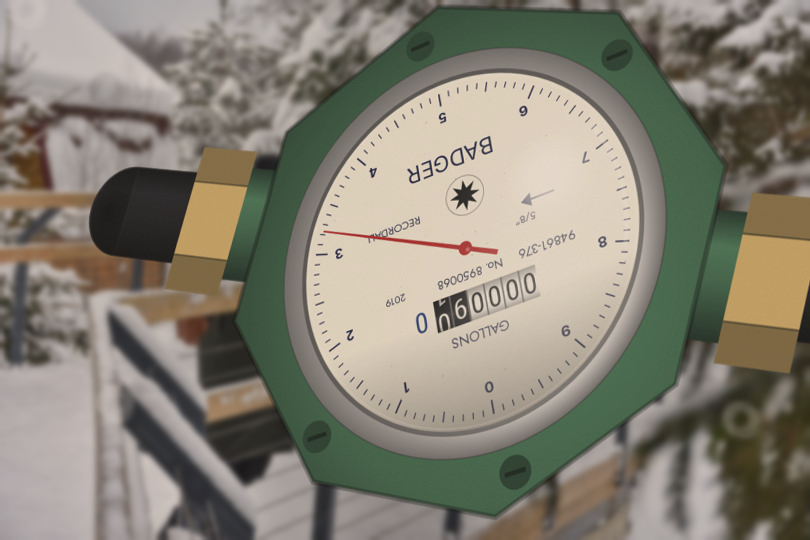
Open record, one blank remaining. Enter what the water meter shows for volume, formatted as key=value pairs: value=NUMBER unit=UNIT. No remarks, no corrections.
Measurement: value=903.2 unit=gal
